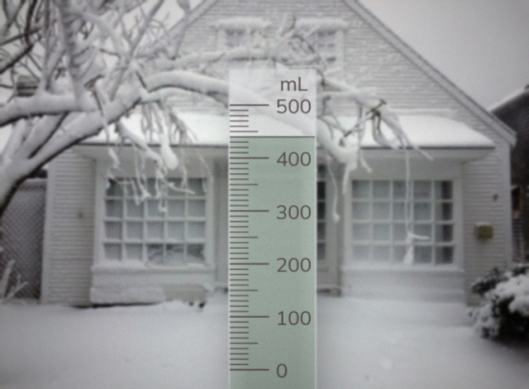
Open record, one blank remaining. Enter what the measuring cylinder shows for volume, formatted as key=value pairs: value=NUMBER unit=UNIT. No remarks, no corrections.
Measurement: value=440 unit=mL
